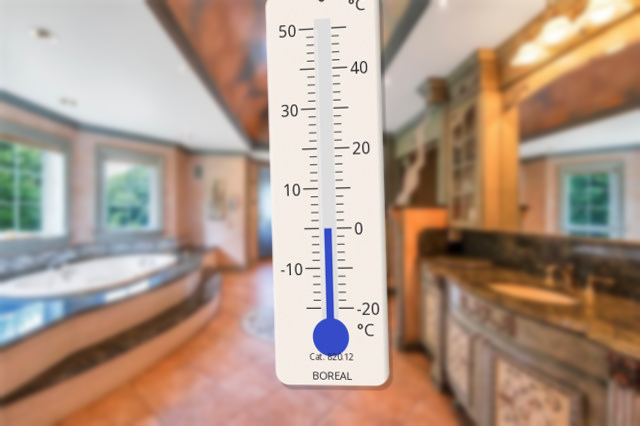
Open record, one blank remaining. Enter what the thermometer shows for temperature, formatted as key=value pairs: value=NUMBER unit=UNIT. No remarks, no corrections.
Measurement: value=0 unit=°C
